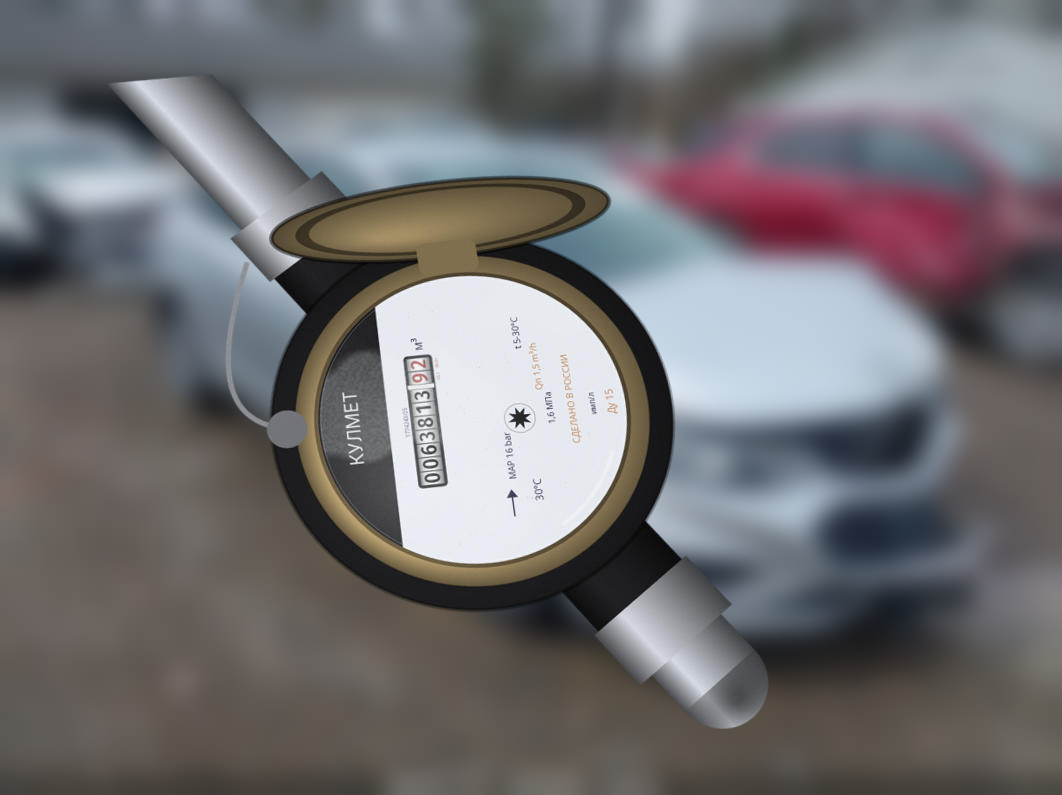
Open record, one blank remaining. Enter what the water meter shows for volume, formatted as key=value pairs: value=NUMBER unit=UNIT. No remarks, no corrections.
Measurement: value=63813.92 unit=m³
